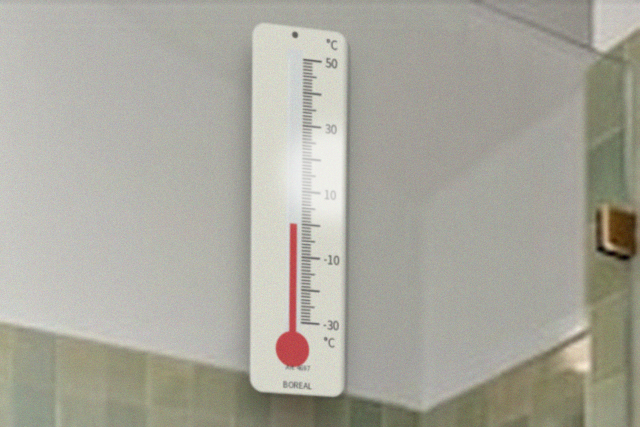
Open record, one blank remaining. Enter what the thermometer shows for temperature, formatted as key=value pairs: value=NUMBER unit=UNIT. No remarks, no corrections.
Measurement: value=0 unit=°C
